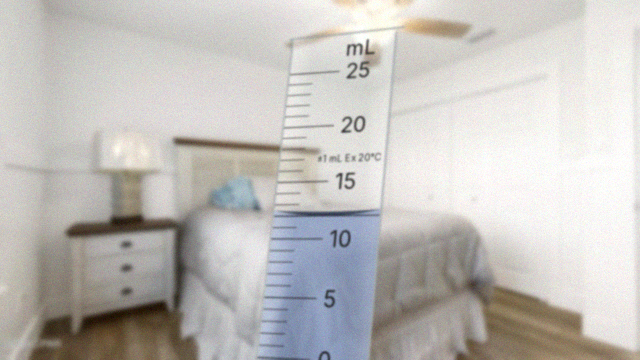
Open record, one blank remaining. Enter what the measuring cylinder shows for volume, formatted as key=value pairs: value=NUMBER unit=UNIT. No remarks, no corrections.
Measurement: value=12 unit=mL
